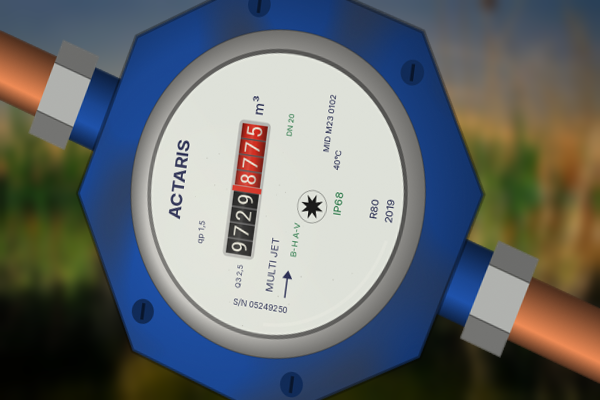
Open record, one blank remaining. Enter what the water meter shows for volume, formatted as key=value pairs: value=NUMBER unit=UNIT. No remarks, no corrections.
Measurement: value=9729.8775 unit=m³
